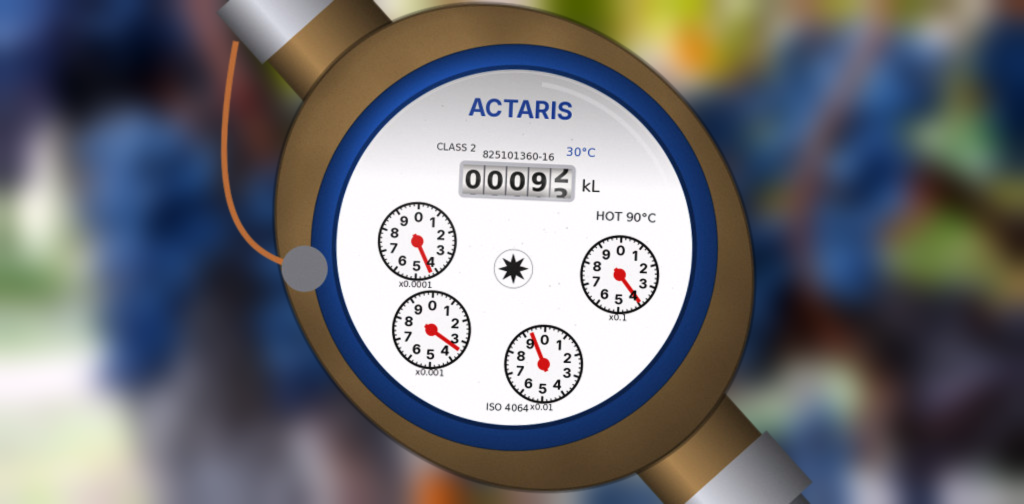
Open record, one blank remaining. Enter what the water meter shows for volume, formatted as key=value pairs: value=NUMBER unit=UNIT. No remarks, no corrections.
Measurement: value=92.3934 unit=kL
